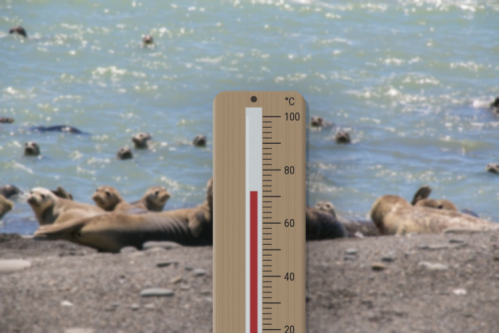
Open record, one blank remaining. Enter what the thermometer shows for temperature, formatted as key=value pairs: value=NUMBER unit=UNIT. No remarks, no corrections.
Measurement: value=72 unit=°C
